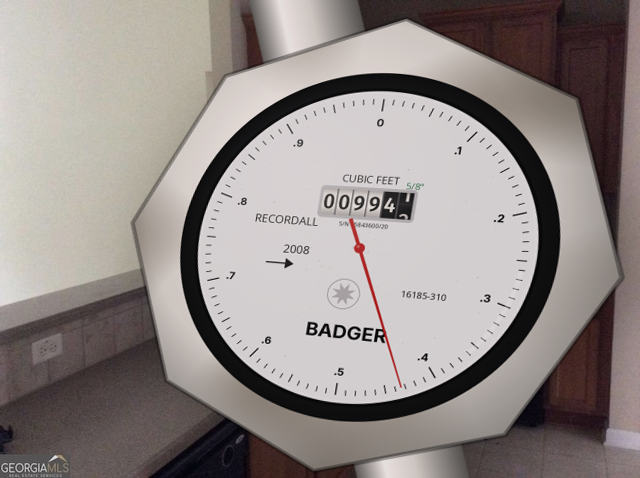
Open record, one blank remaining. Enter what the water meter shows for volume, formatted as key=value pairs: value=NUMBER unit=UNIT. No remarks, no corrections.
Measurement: value=9941.43 unit=ft³
